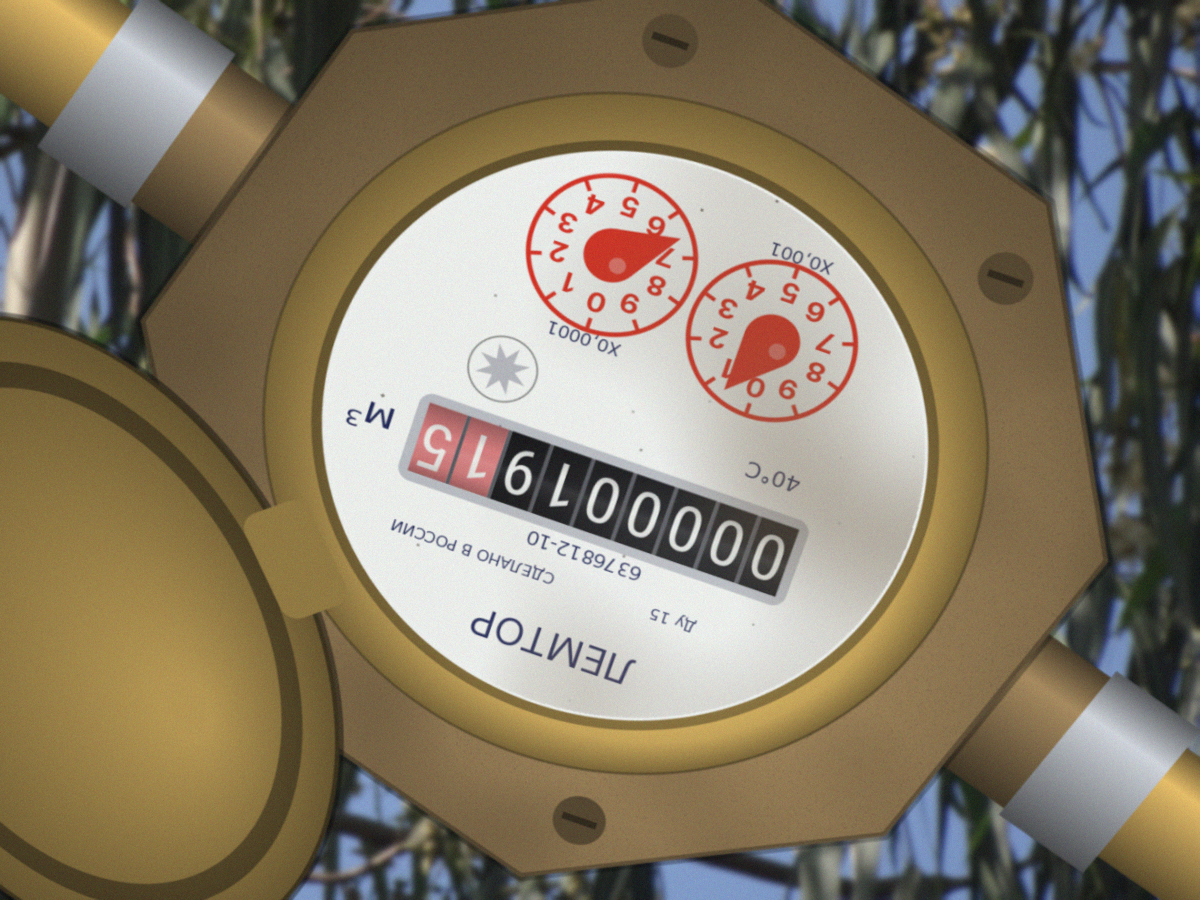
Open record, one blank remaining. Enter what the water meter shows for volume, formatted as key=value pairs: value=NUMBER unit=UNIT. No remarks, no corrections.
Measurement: value=19.1506 unit=m³
